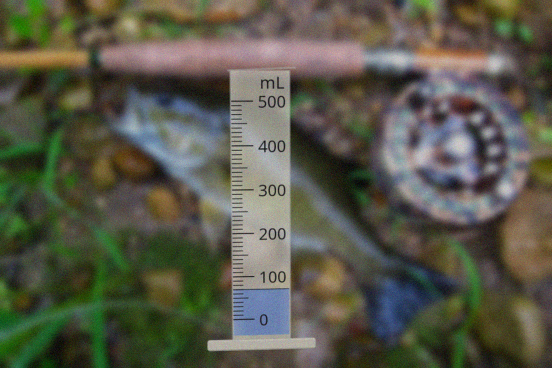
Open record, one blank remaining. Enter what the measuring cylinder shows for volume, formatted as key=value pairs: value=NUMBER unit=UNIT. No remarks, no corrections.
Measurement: value=70 unit=mL
